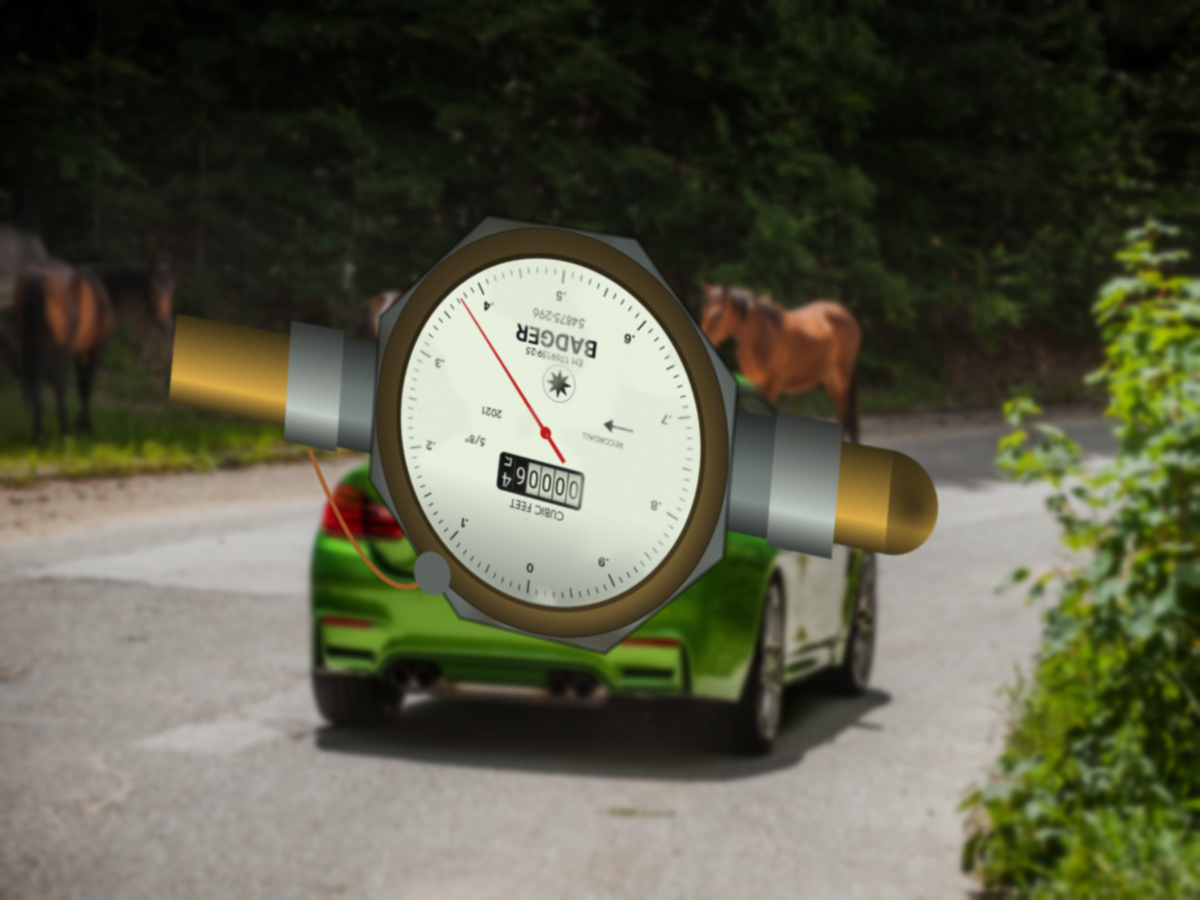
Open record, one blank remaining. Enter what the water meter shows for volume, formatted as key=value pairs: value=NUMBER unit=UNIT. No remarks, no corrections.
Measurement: value=64.37 unit=ft³
